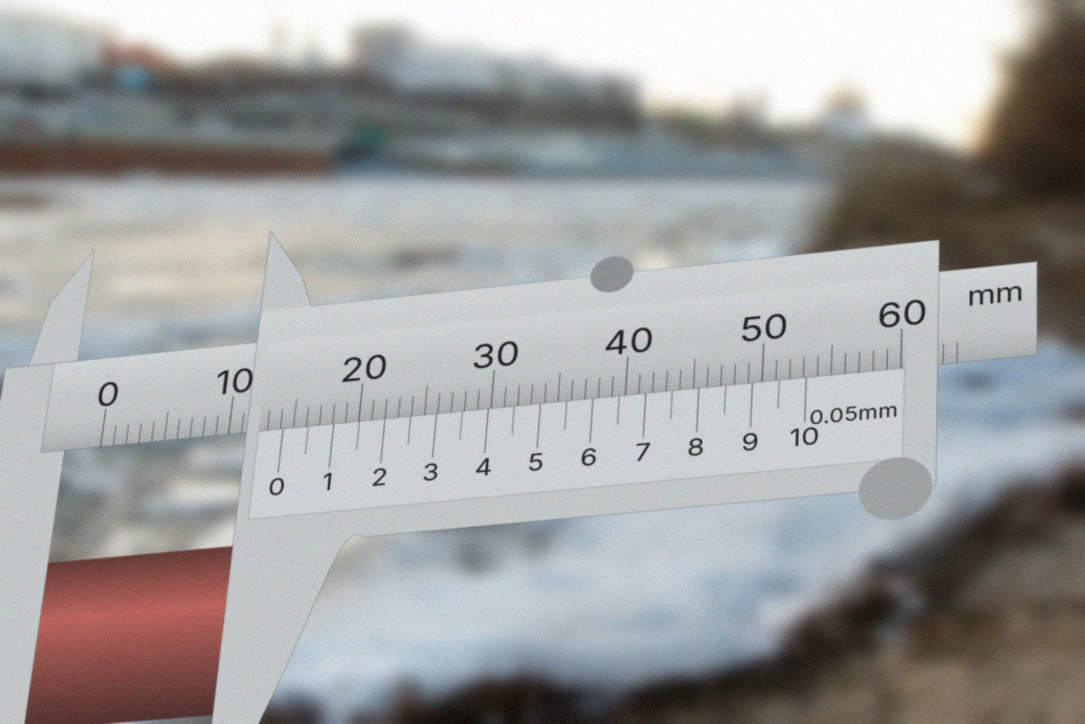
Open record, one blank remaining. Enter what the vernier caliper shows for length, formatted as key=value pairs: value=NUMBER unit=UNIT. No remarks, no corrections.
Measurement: value=14.2 unit=mm
